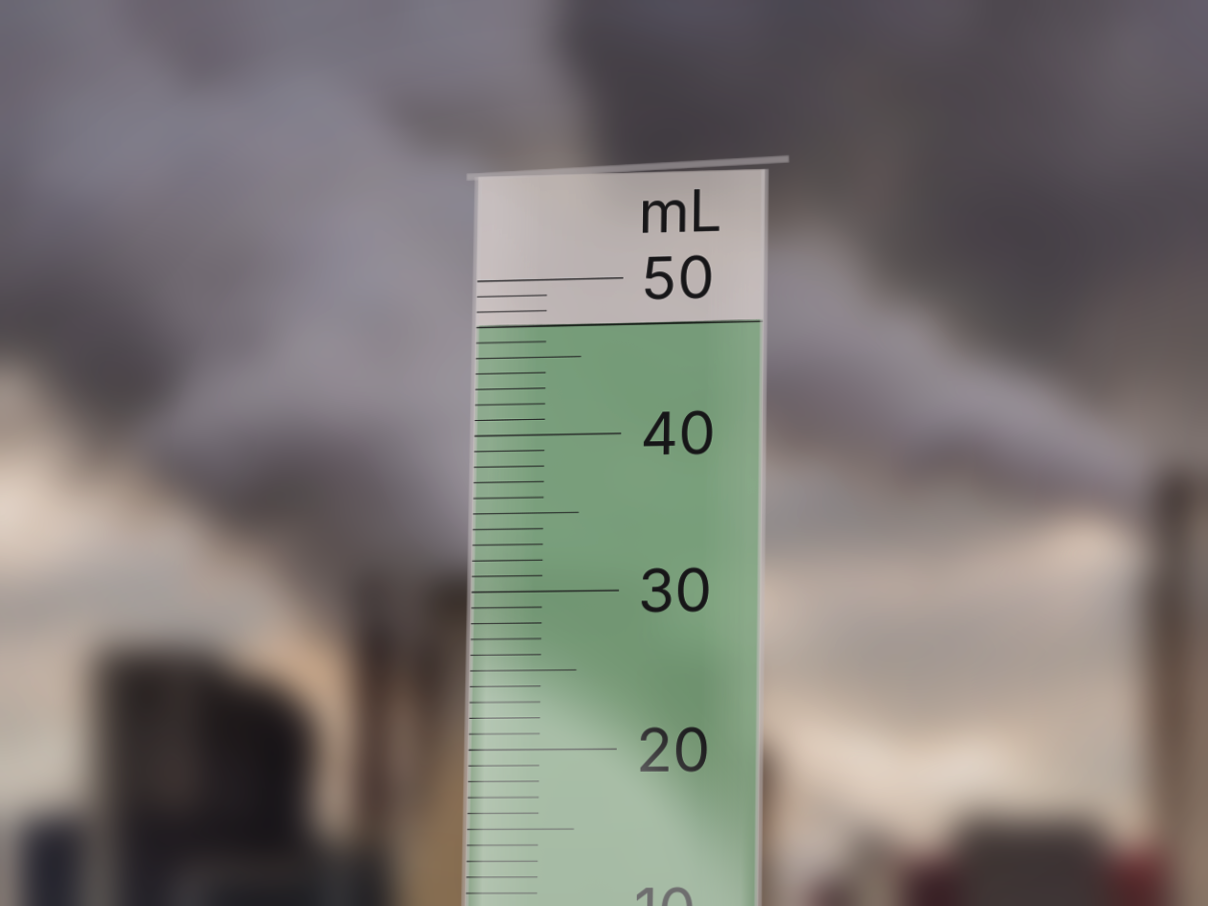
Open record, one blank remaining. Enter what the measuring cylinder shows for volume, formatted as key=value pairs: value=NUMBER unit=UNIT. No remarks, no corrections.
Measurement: value=47 unit=mL
